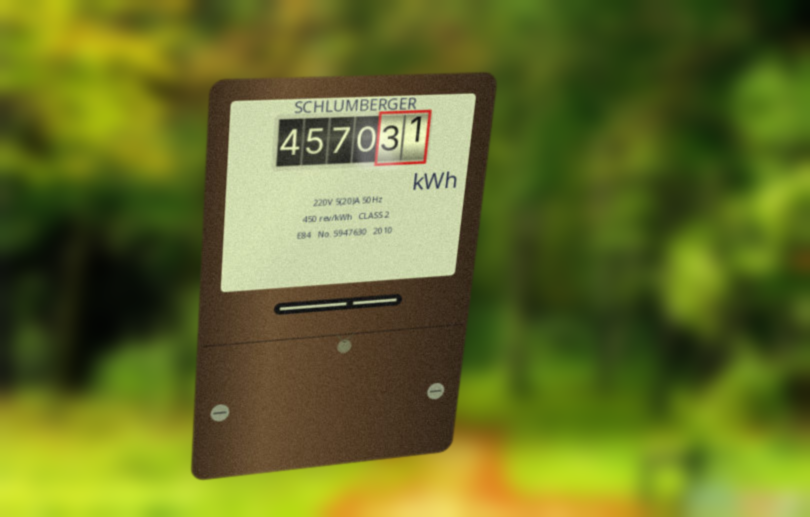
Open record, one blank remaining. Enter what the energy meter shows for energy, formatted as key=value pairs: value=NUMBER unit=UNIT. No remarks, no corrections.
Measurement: value=4570.31 unit=kWh
